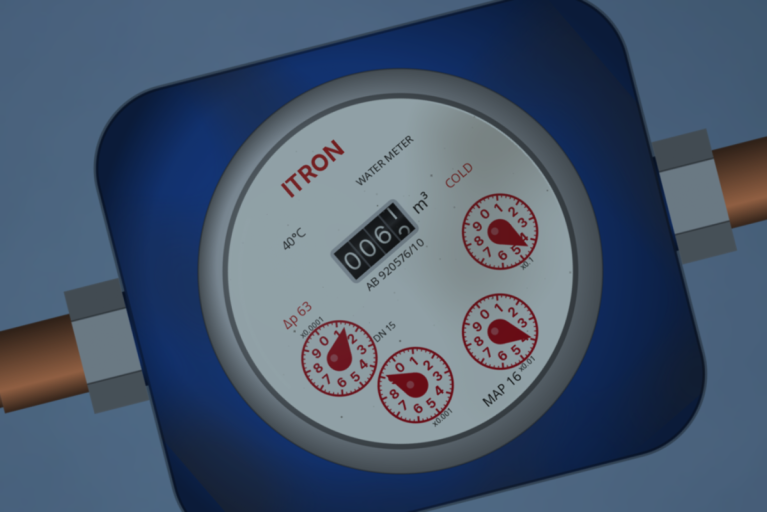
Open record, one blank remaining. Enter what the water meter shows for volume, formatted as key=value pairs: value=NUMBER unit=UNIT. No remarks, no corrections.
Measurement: value=61.4391 unit=m³
